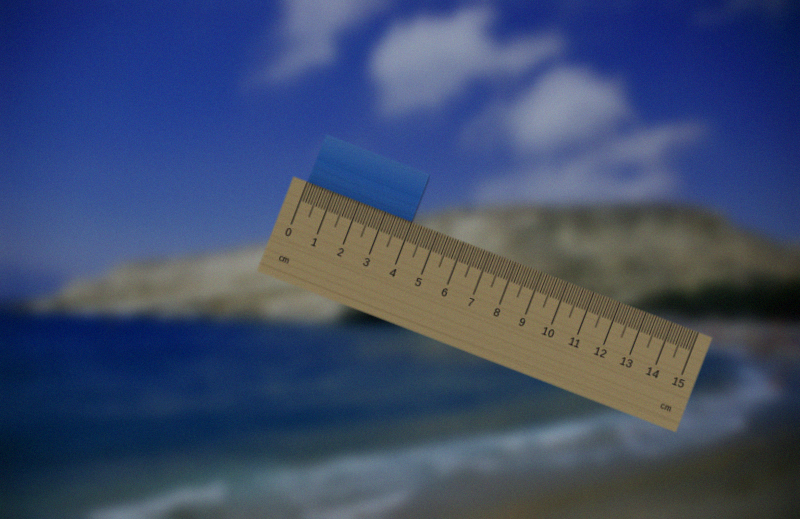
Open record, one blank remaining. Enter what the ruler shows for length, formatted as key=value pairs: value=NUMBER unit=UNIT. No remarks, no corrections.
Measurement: value=4 unit=cm
